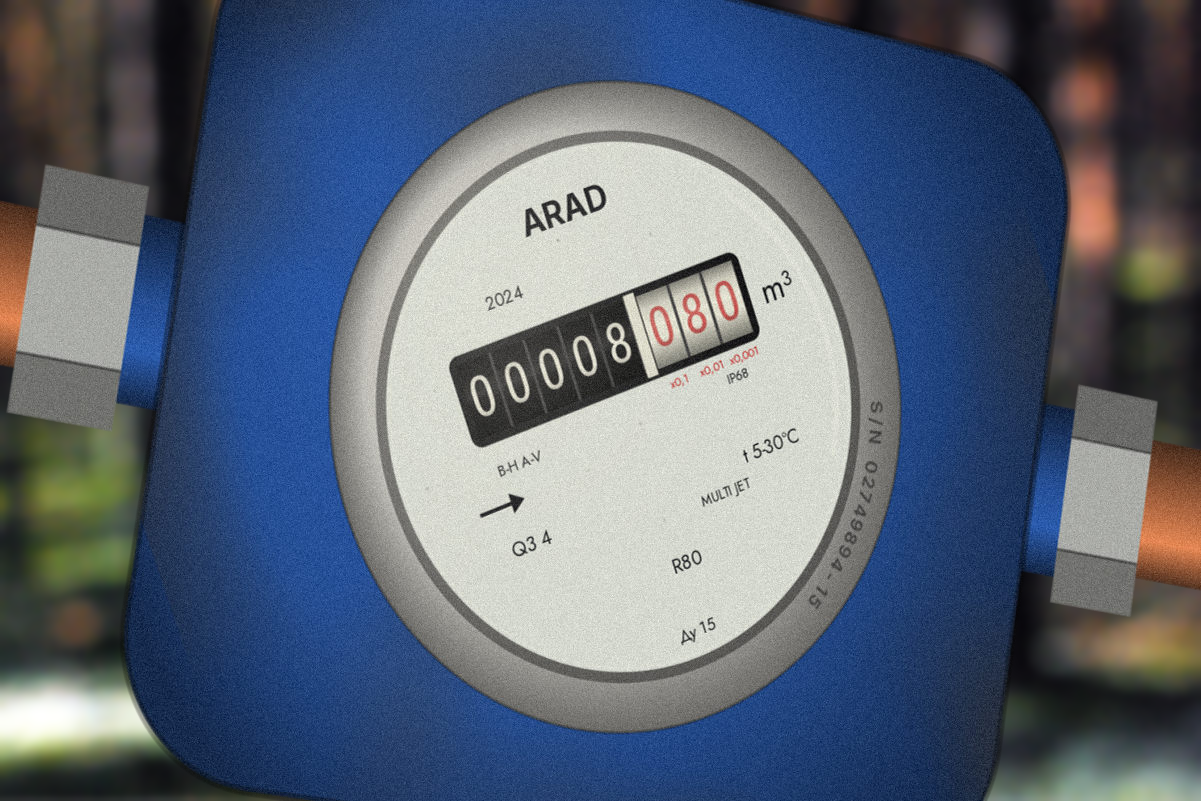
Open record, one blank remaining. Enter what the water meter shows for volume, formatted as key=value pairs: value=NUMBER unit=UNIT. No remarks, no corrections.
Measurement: value=8.080 unit=m³
